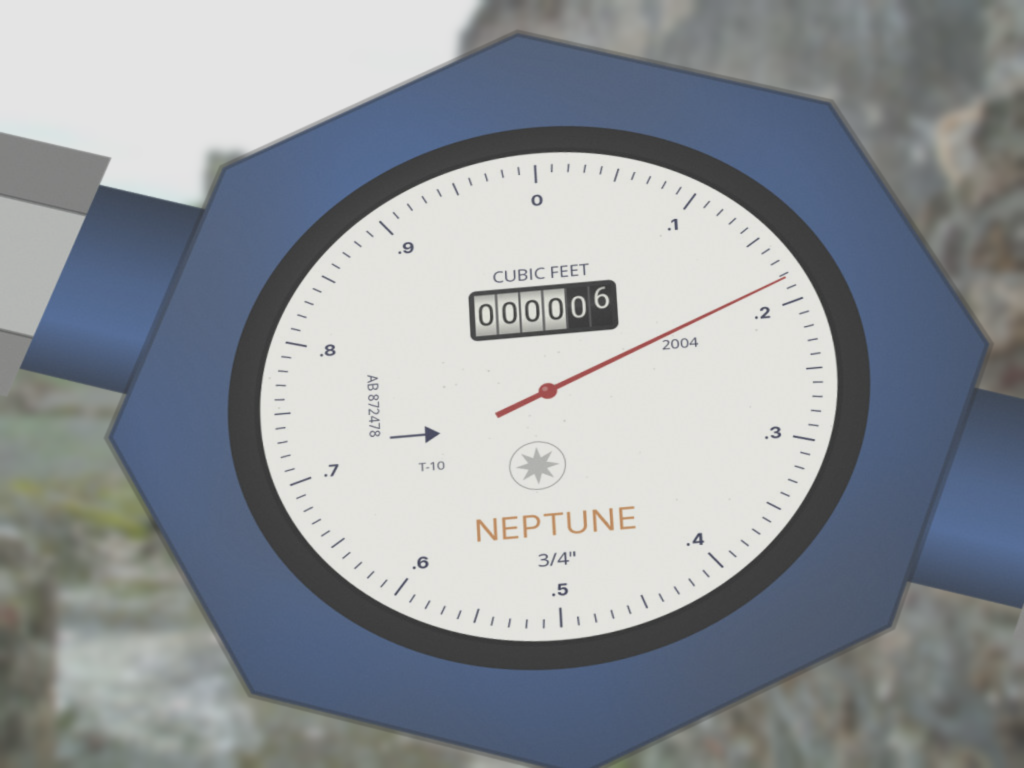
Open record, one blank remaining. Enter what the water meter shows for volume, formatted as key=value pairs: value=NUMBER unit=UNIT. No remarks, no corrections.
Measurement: value=6.18 unit=ft³
